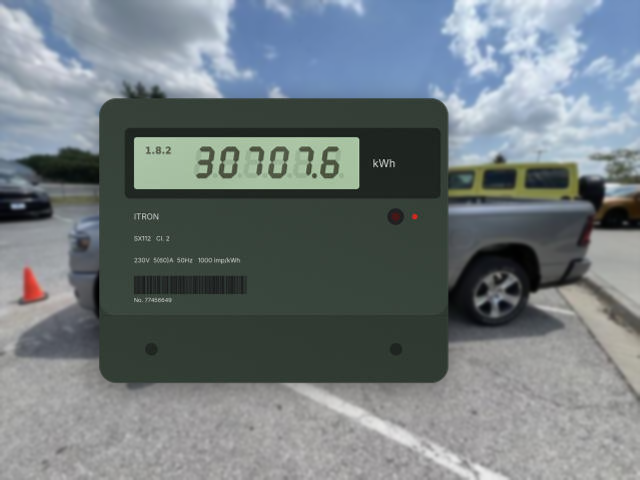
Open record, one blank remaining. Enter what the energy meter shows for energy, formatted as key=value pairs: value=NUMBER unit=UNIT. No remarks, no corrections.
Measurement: value=30707.6 unit=kWh
